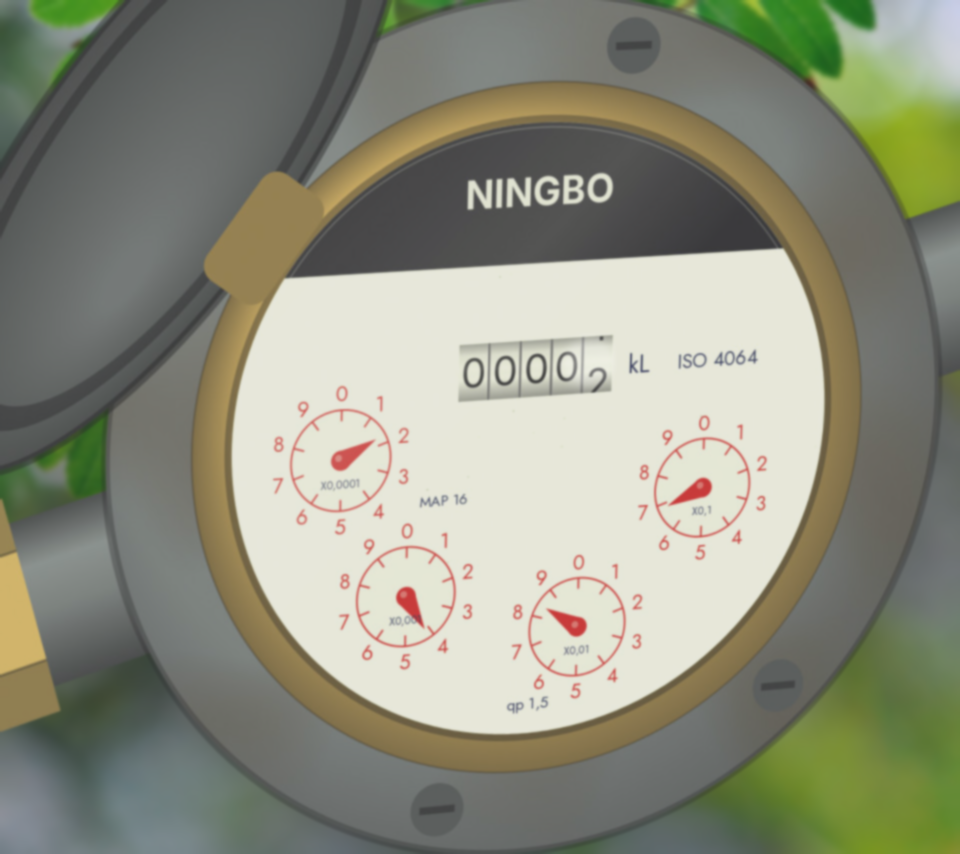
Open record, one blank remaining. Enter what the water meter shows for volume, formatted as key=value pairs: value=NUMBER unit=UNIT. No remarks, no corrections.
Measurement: value=1.6841 unit=kL
